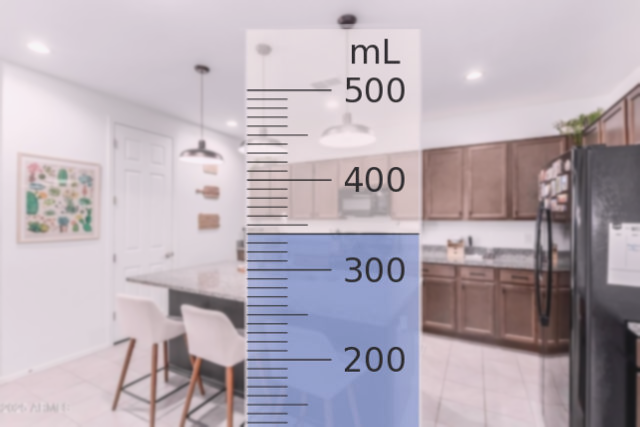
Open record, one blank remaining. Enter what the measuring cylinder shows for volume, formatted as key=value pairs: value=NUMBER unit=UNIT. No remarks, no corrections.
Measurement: value=340 unit=mL
